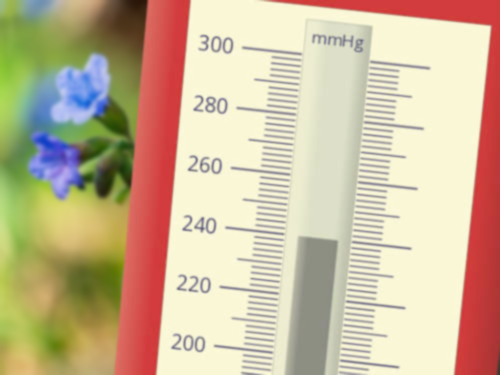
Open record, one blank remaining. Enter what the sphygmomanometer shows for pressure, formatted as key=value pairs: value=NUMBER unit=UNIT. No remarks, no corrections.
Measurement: value=240 unit=mmHg
